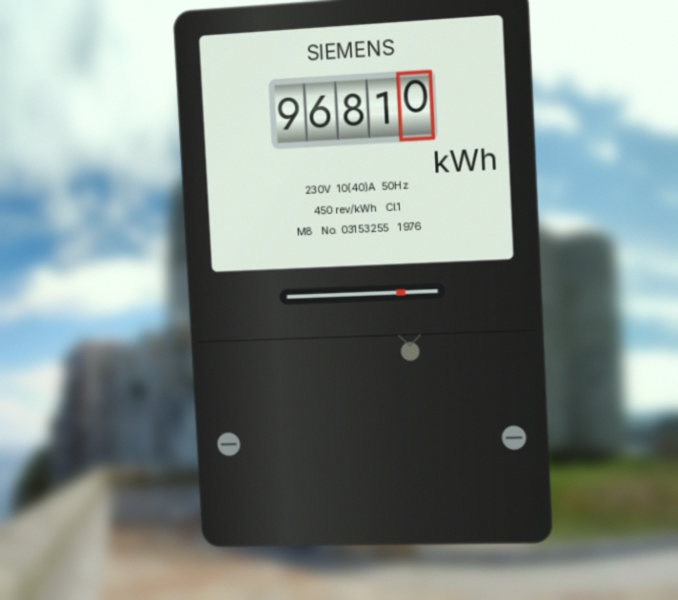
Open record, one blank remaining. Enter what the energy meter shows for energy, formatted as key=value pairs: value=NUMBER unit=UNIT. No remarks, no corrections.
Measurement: value=9681.0 unit=kWh
